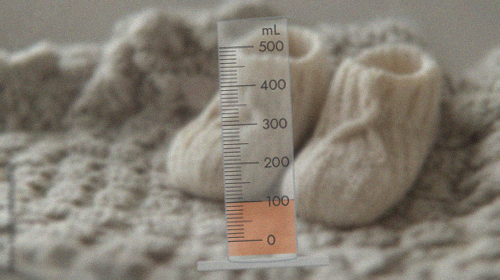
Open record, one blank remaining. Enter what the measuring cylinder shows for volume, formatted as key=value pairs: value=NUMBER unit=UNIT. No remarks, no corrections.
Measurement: value=100 unit=mL
